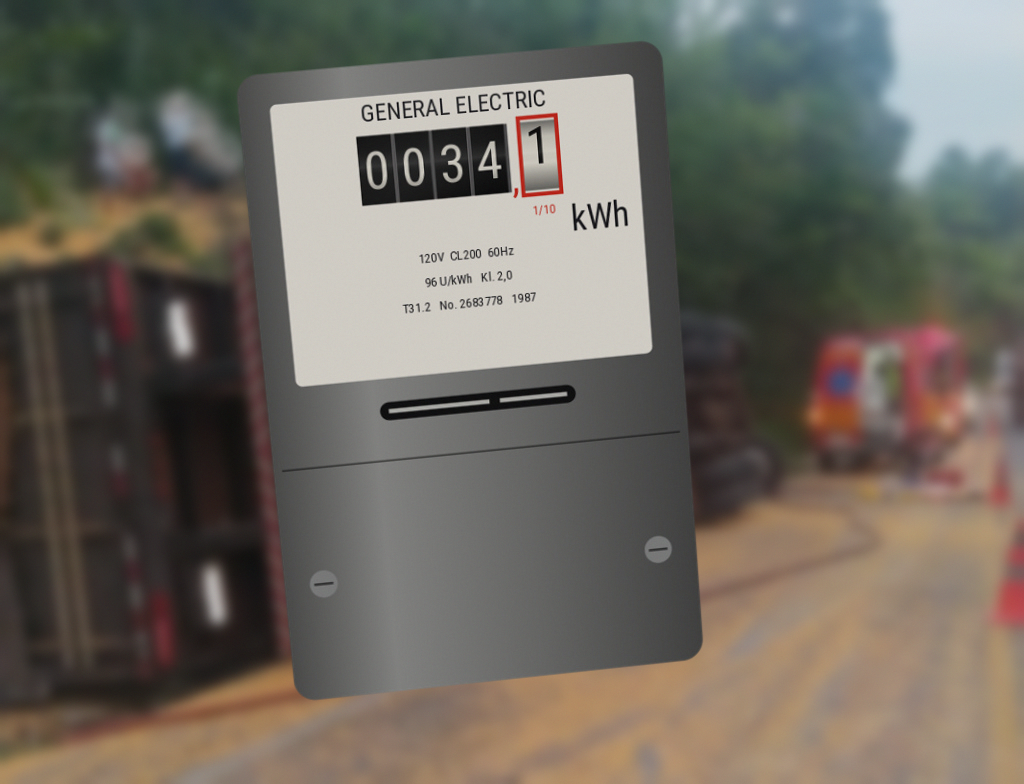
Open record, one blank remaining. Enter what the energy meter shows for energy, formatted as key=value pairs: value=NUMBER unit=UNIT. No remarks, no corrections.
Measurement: value=34.1 unit=kWh
